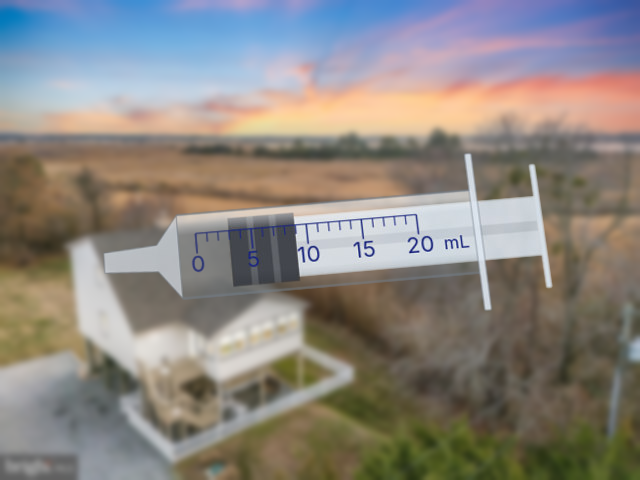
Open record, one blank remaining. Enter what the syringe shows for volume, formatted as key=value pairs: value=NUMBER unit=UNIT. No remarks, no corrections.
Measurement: value=3 unit=mL
